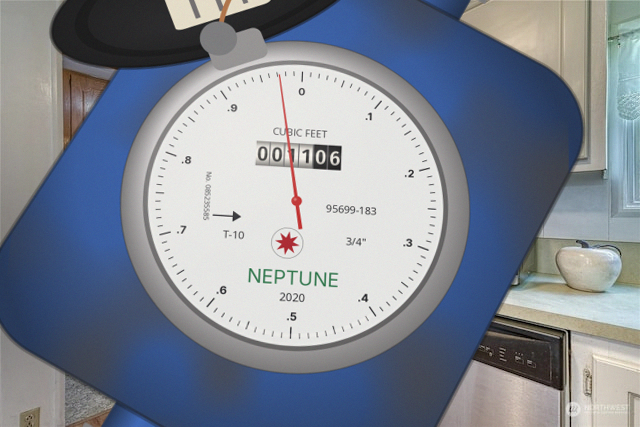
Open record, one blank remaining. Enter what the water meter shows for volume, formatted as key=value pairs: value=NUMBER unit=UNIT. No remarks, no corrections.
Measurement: value=1105.97 unit=ft³
